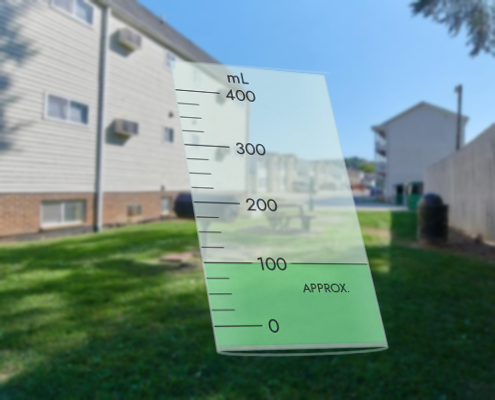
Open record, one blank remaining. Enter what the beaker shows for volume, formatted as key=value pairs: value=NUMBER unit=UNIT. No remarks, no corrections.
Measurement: value=100 unit=mL
